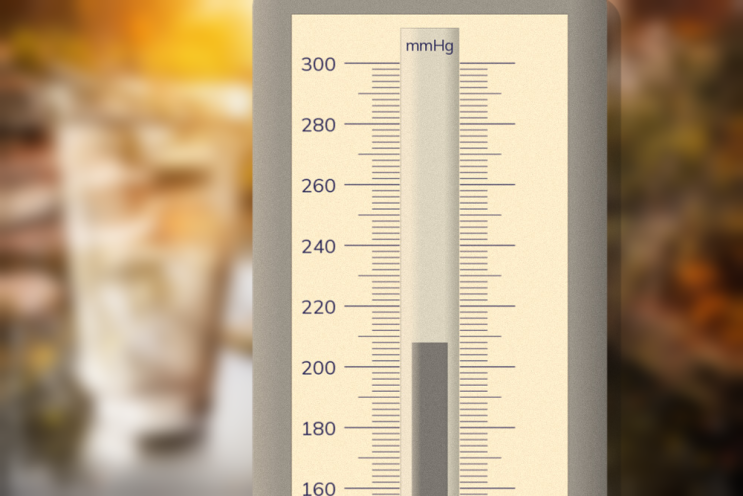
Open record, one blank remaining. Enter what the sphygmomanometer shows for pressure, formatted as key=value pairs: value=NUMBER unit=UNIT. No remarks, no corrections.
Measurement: value=208 unit=mmHg
